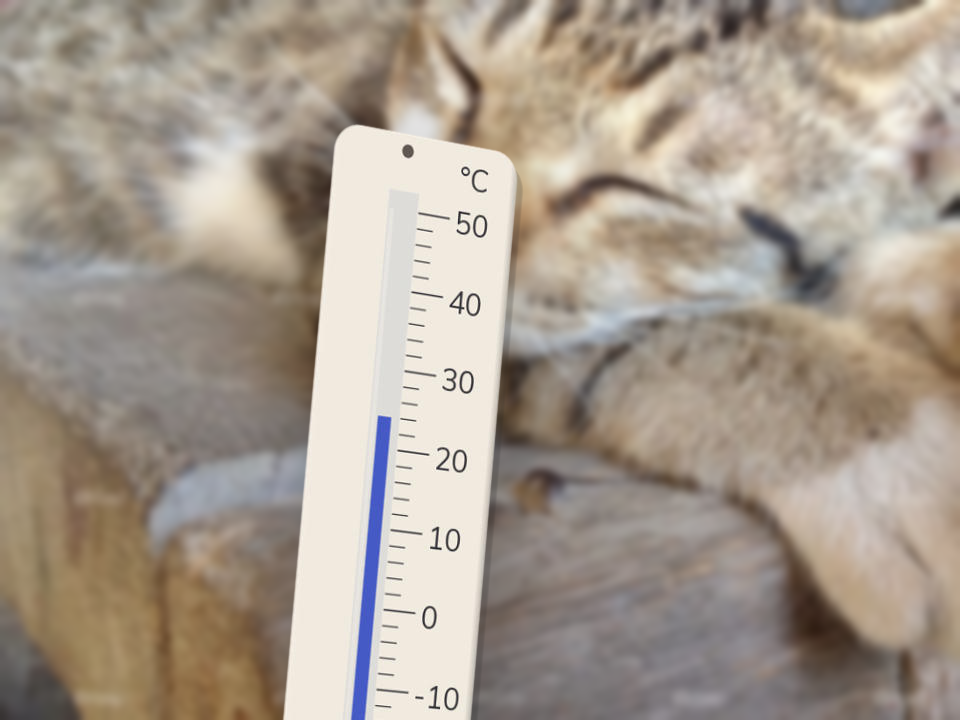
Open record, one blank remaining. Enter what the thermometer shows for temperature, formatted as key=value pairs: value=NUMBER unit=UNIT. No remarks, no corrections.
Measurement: value=24 unit=°C
